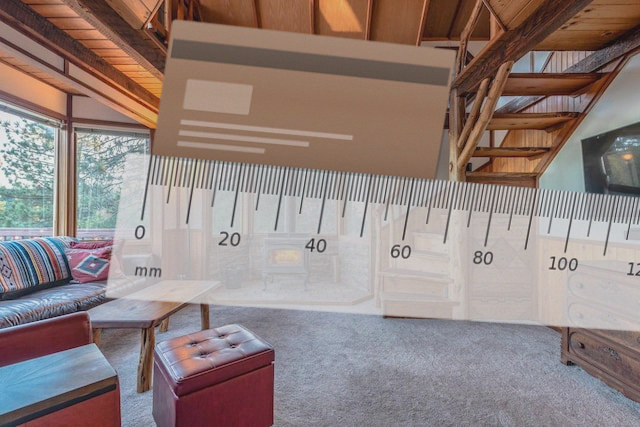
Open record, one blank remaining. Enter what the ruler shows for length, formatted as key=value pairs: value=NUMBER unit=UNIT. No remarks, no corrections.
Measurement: value=65 unit=mm
